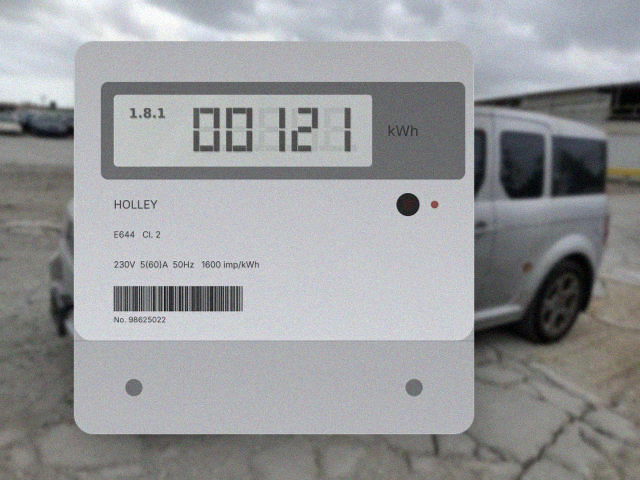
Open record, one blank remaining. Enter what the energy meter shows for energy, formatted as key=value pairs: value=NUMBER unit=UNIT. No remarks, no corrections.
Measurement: value=121 unit=kWh
